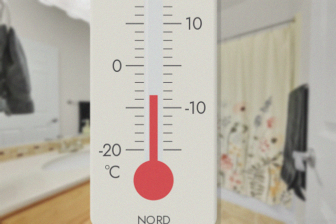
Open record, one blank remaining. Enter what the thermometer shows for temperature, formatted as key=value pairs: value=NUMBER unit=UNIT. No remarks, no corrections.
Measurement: value=-7 unit=°C
